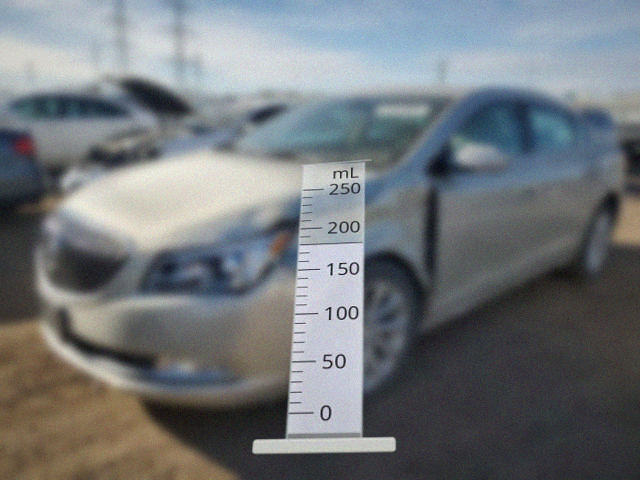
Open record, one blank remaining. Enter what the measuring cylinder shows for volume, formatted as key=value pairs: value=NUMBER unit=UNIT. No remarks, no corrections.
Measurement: value=180 unit=mL
